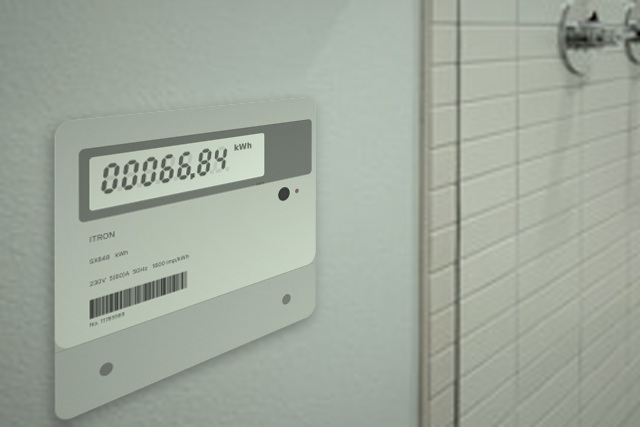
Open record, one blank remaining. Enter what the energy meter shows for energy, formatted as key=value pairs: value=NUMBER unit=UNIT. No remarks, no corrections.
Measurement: value=66.84 unit=kWh
